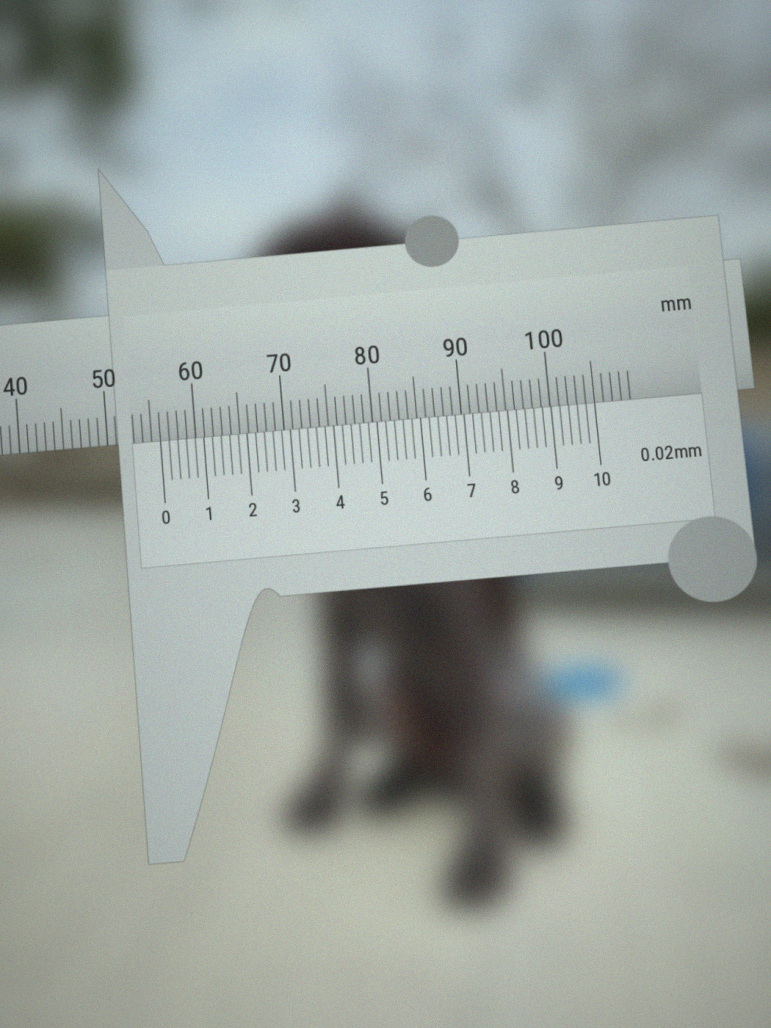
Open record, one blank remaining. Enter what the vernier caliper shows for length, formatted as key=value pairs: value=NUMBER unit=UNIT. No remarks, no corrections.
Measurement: value=56.0 unit=mm
